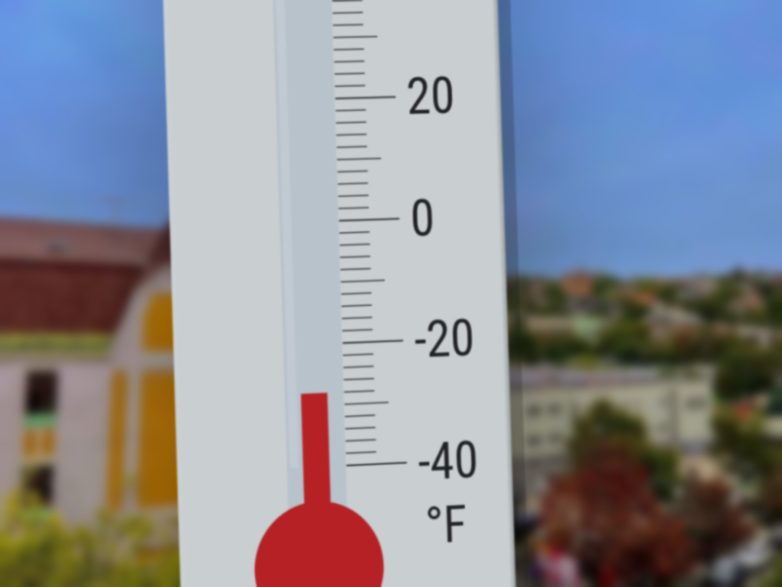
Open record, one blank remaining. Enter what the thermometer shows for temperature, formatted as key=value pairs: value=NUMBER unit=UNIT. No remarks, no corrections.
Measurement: value=-28 unit=°F
